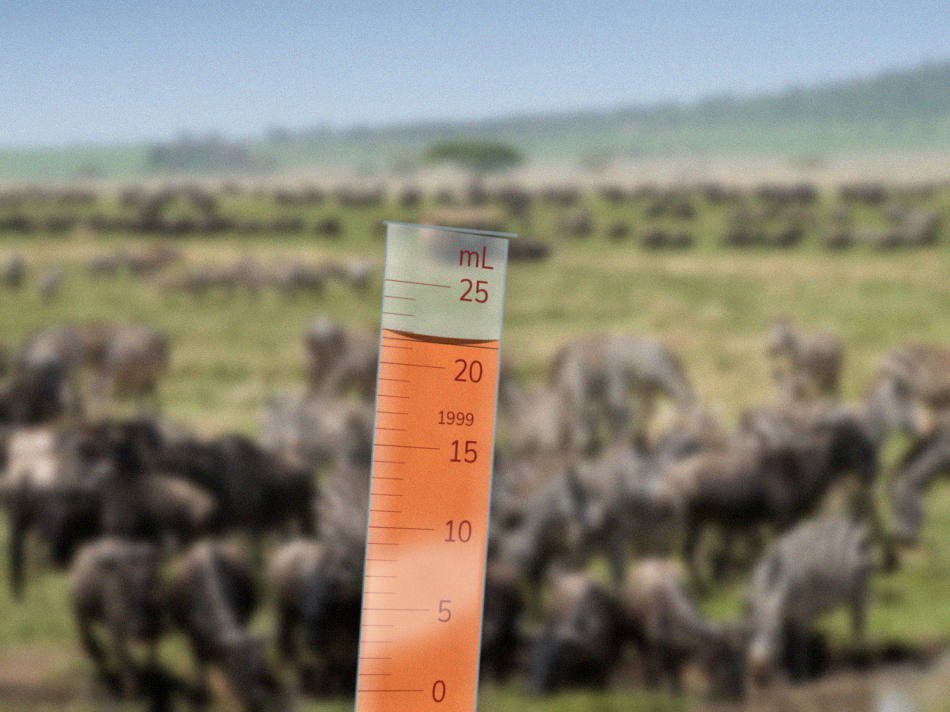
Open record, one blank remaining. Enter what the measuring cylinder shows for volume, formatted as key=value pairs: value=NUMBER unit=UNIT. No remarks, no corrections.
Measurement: value=21.5 unit=mL
